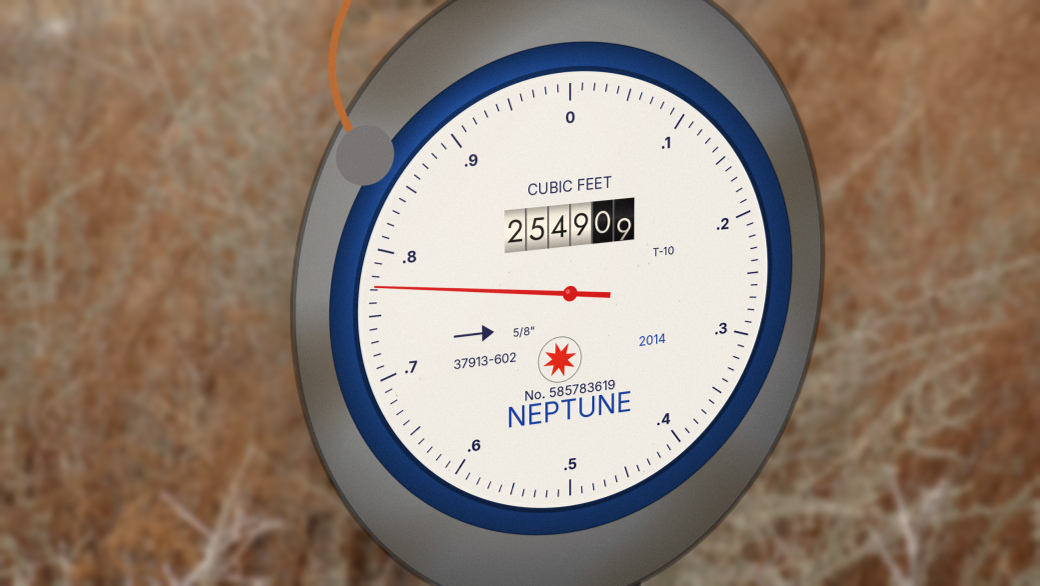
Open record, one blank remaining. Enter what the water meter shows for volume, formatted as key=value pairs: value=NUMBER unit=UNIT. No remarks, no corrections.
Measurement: value=254908.77 unit=ft³
